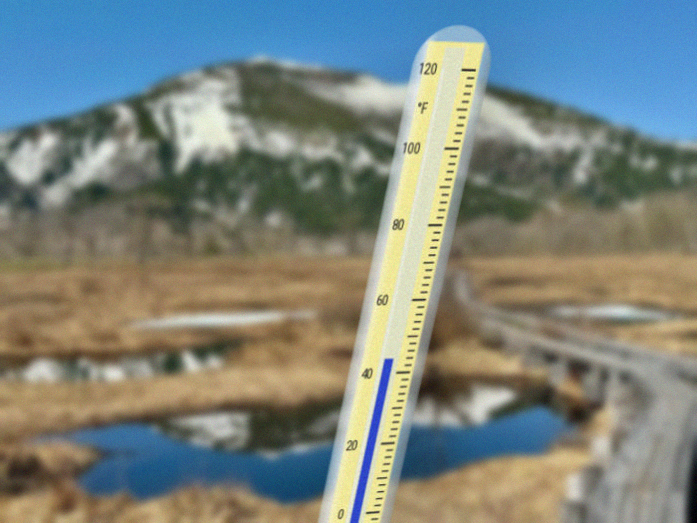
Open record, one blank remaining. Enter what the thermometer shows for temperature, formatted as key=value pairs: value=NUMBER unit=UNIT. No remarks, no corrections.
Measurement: value=44 unit=°F
